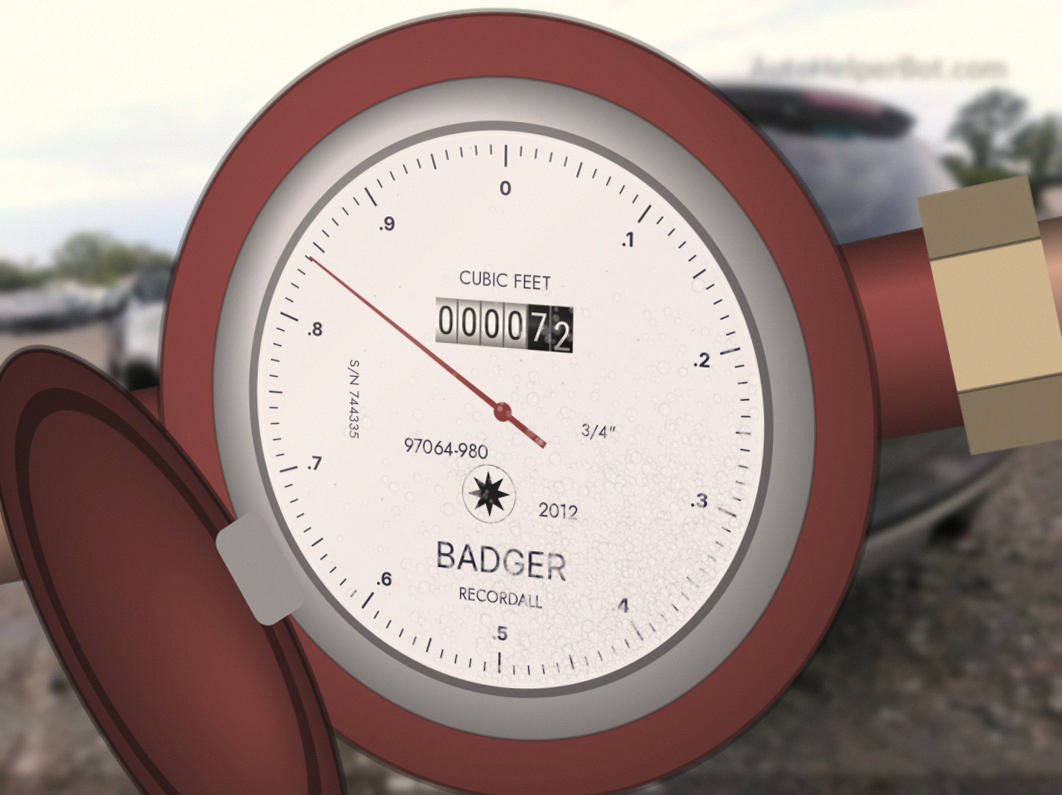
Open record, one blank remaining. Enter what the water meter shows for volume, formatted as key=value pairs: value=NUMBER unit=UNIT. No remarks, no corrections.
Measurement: value=71.84 unit=ft³
